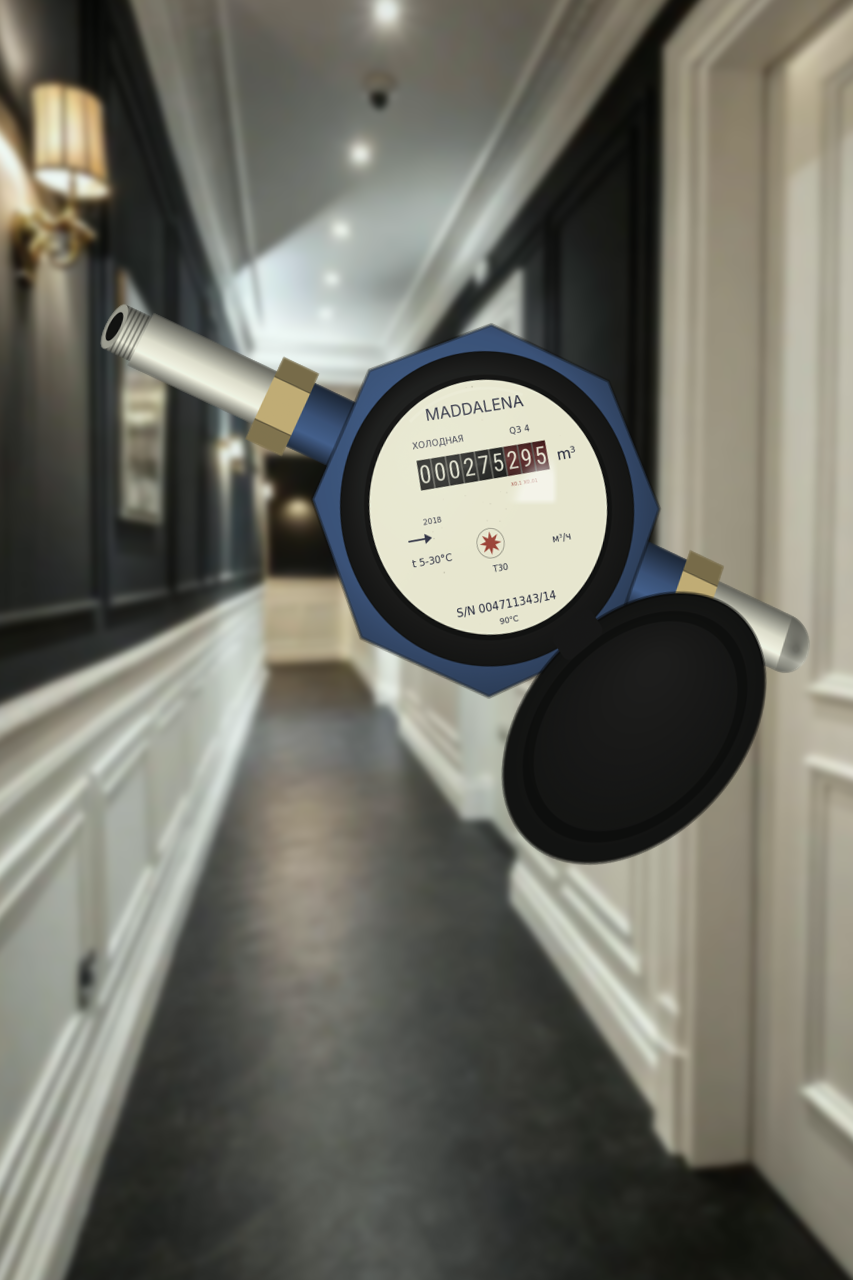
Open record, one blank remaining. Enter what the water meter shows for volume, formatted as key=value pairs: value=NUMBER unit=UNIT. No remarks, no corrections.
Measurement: value=275.295 unit=m³
